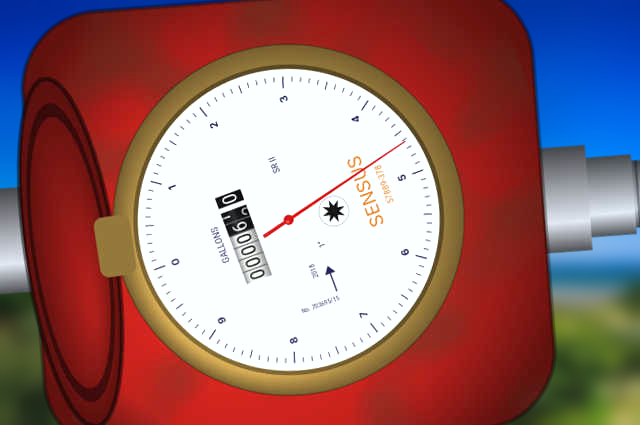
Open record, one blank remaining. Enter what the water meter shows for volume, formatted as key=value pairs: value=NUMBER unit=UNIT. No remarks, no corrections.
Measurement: value=614.6 unit=gal
